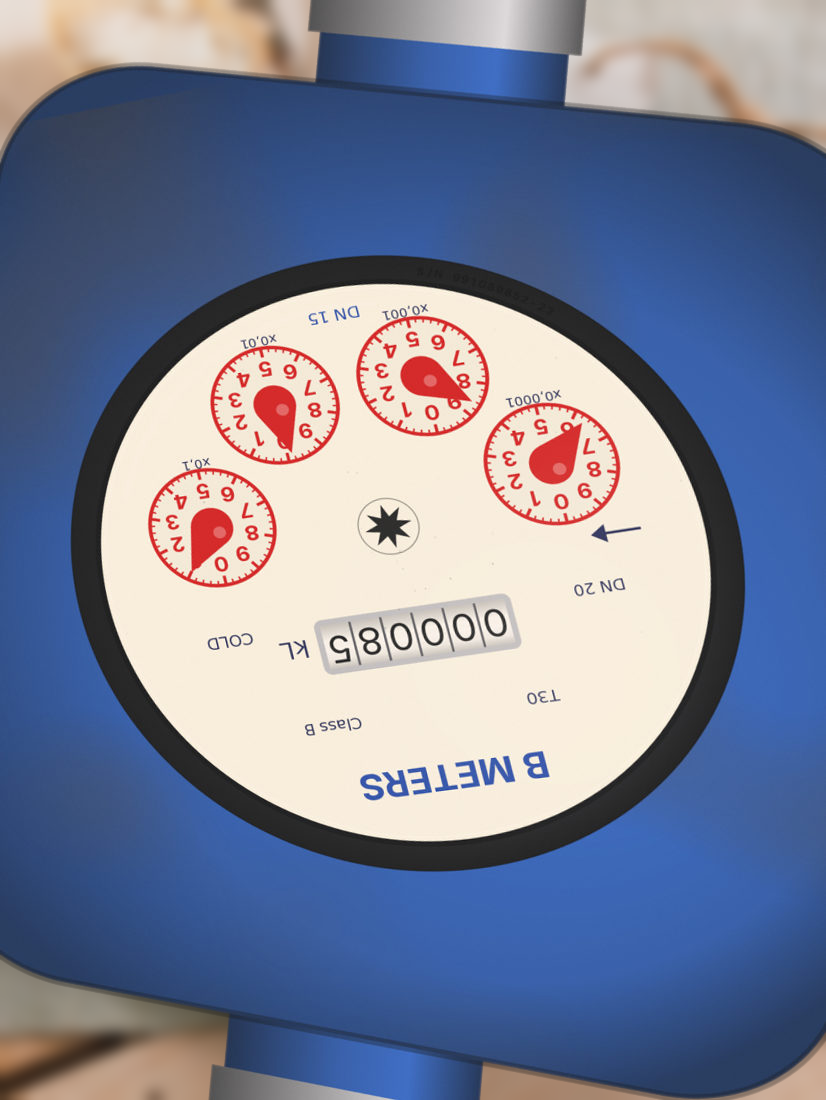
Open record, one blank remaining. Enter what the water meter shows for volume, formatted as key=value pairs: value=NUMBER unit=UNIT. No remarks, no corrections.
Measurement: value=85.0986 unit=kL
